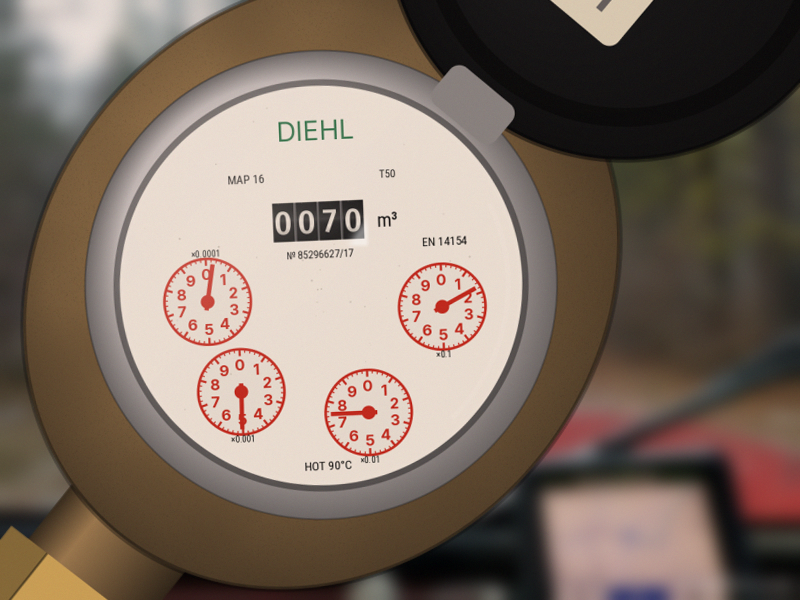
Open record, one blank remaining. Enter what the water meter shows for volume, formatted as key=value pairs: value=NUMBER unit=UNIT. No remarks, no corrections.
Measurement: value=70.1750 unit=m³
